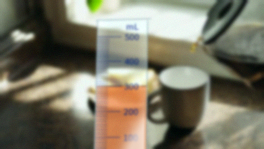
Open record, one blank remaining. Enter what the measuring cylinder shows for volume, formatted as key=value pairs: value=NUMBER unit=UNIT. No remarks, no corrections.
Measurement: value=300 unit=mL
